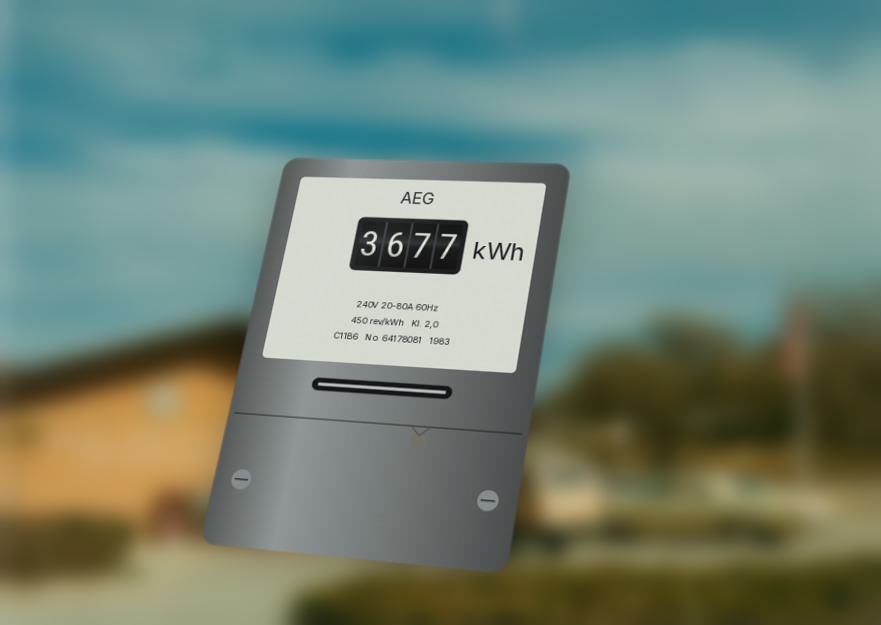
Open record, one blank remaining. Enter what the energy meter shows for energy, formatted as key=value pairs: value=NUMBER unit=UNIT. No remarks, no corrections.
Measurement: value=3677 unit=kWh
